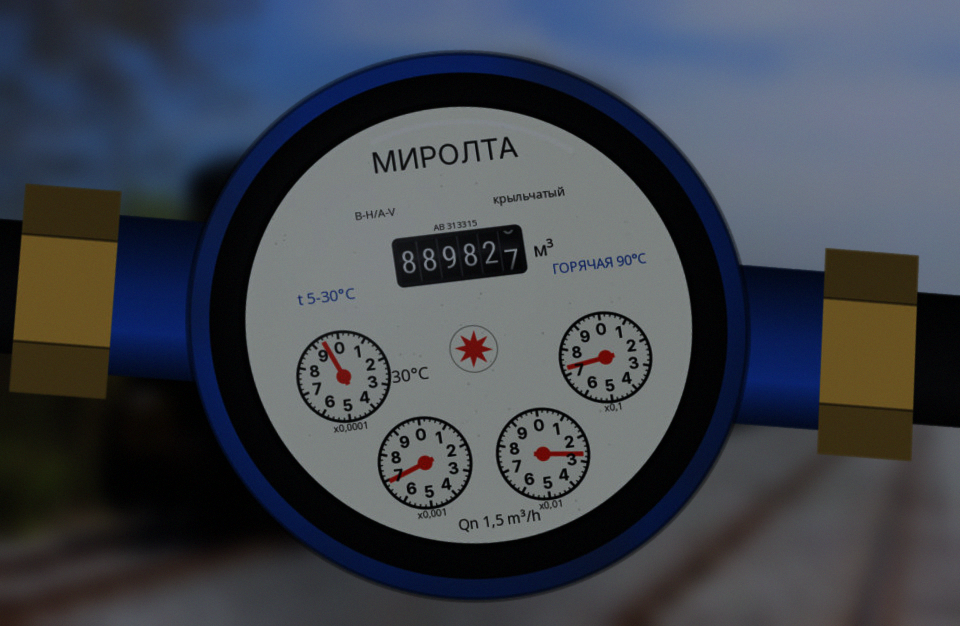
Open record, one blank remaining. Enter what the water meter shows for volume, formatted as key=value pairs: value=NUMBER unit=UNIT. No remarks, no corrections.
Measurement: value=889826.7269 unit=m³
